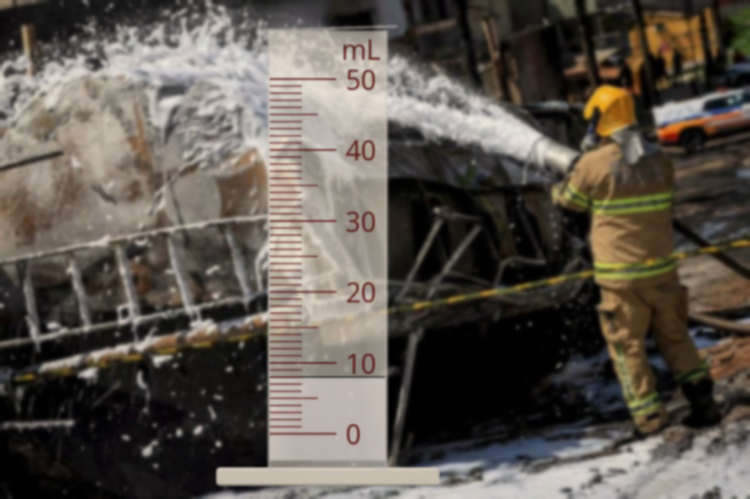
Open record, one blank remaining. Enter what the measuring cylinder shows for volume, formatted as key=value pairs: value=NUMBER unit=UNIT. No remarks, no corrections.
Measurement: value=8 unit=mL
